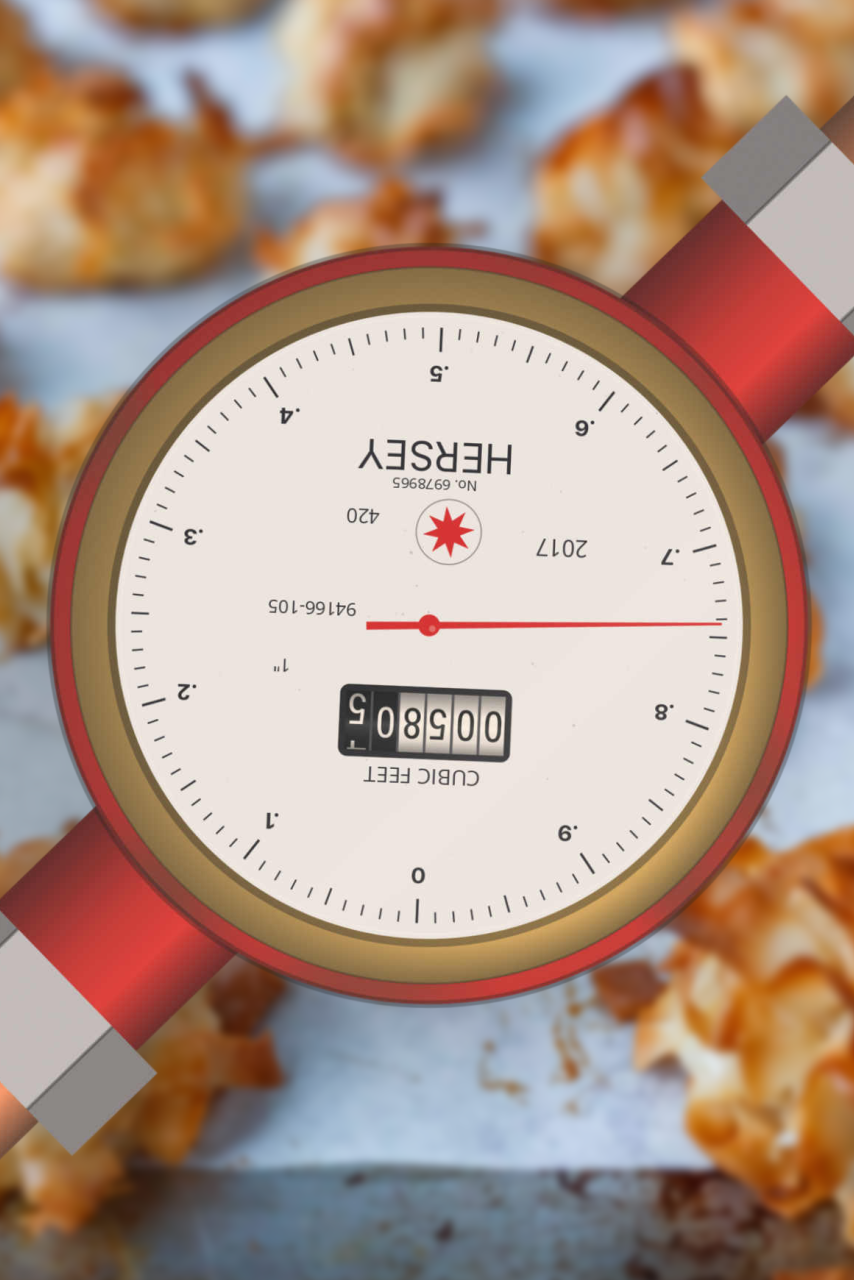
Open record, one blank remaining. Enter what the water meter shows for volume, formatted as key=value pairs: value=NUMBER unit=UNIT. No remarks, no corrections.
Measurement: value=5804.74 unit=ft³
